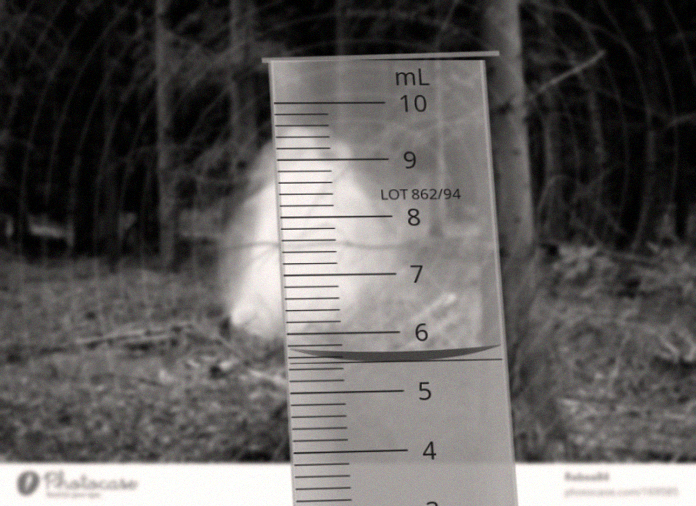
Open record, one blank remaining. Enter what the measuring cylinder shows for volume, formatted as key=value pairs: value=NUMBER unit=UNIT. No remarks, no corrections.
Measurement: value=5.5 unit=mL
